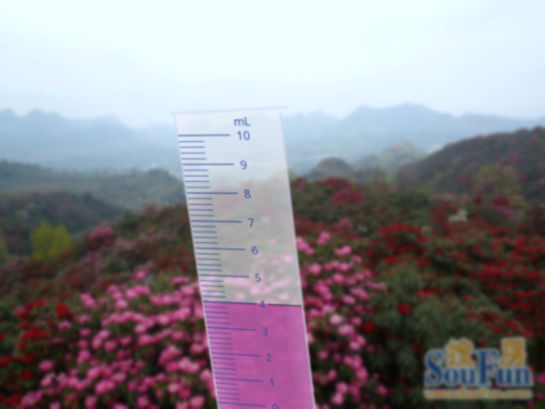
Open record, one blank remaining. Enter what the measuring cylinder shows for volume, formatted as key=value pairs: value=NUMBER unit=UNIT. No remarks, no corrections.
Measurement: value=4 unit=mL
